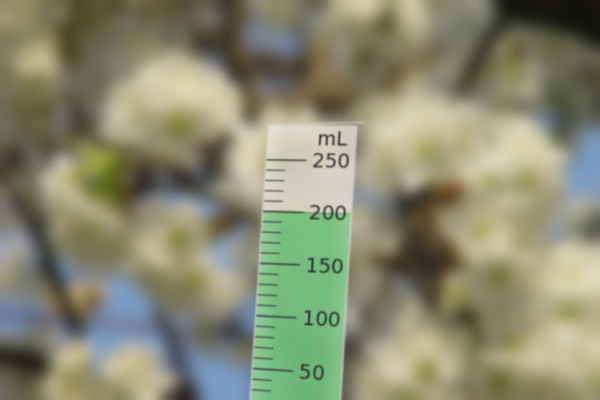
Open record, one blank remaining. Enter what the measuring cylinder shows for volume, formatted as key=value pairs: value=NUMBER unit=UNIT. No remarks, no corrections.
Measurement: value=200 unit=mL
